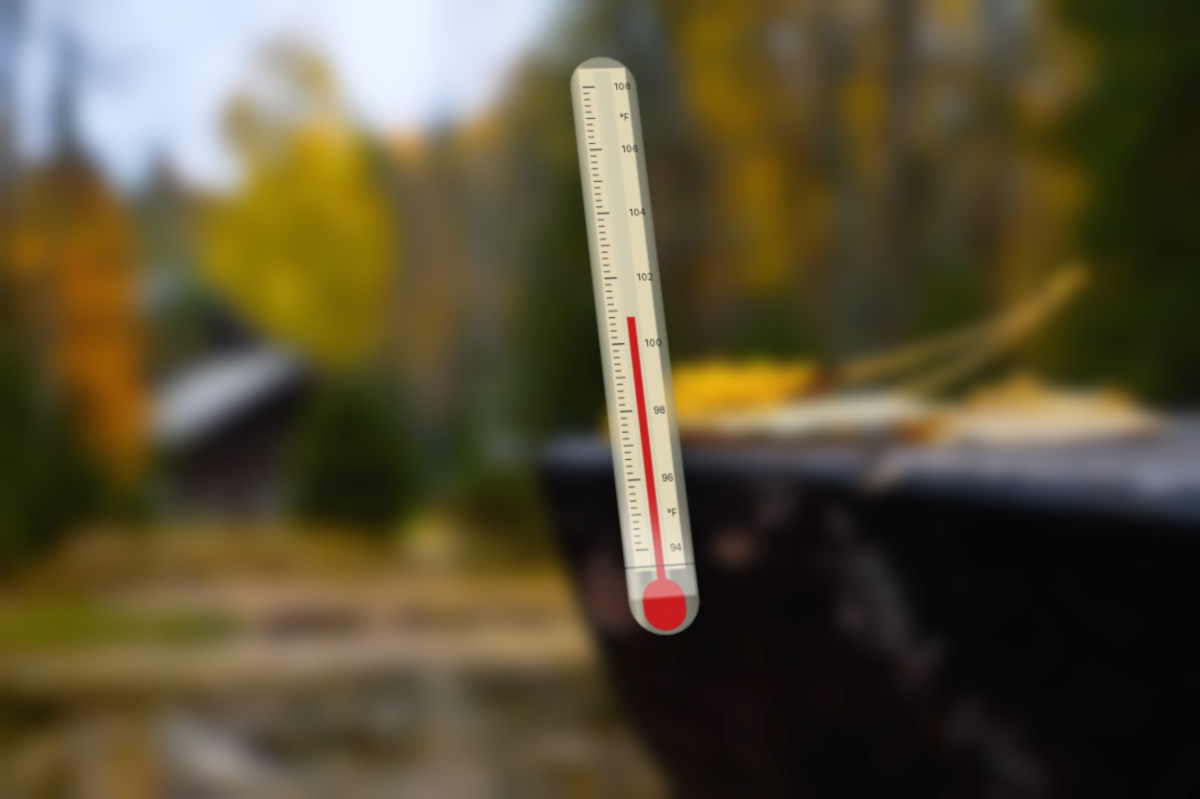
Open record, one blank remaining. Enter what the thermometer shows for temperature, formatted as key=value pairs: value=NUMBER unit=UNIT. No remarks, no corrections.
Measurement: value=100.8 unit=°F
